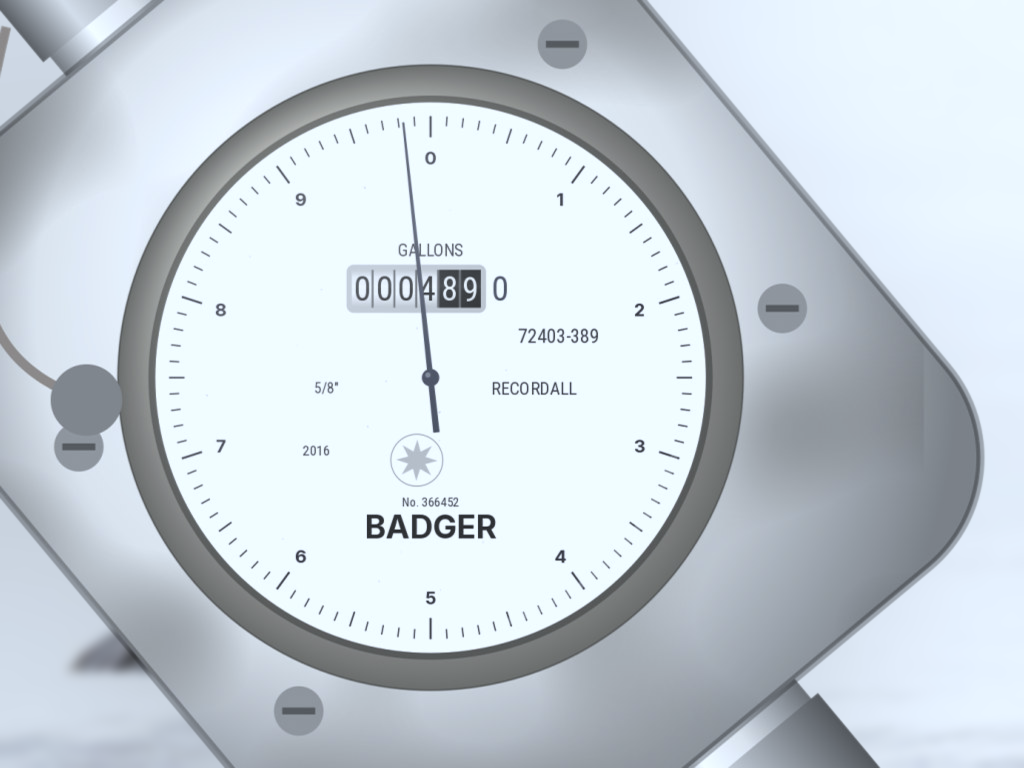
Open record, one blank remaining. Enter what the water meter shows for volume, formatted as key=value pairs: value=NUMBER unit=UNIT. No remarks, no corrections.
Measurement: value=4889.8 unit=gal
